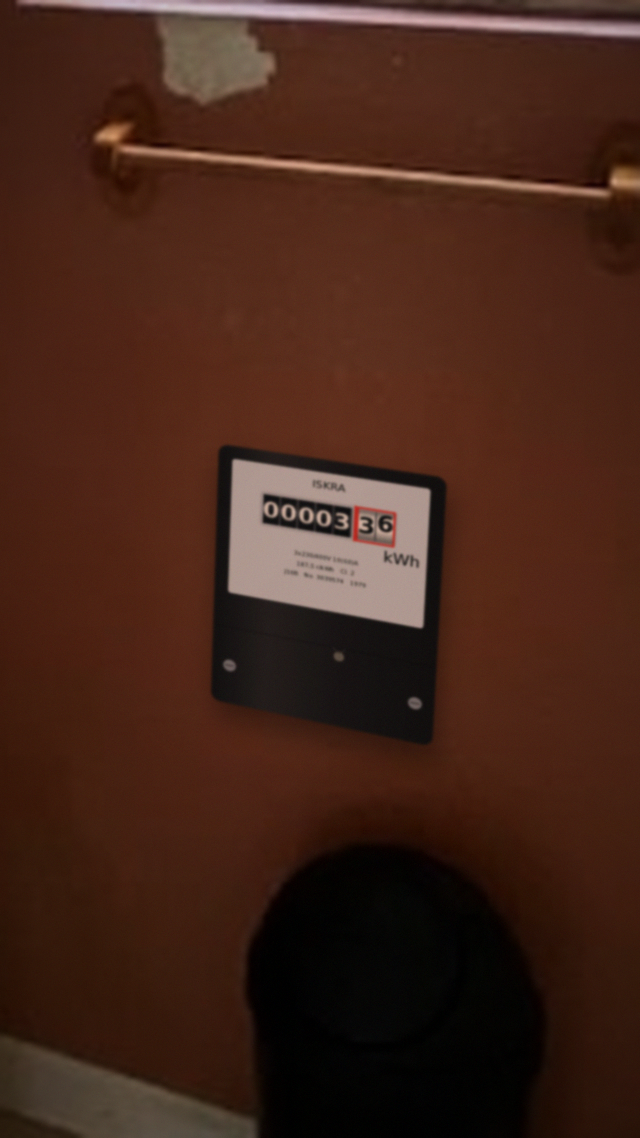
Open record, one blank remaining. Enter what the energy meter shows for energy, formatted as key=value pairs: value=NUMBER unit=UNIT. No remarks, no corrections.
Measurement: value=3.36 unit=kWh
